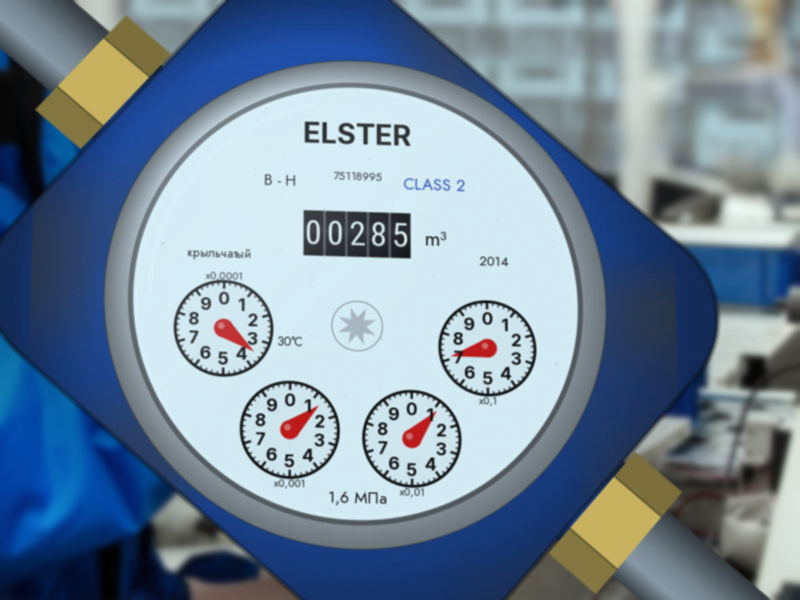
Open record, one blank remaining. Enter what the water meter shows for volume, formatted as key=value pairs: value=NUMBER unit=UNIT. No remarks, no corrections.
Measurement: value=285.7113 unit=m³
